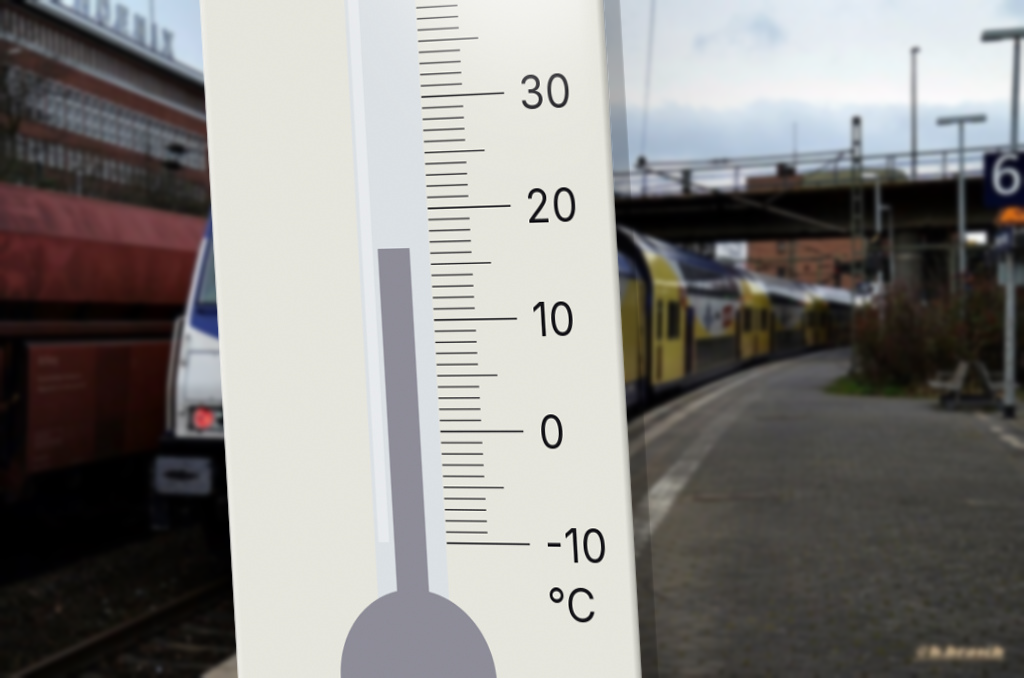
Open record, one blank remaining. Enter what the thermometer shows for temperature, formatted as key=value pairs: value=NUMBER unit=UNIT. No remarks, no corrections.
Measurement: value=16.5 unit=°C
